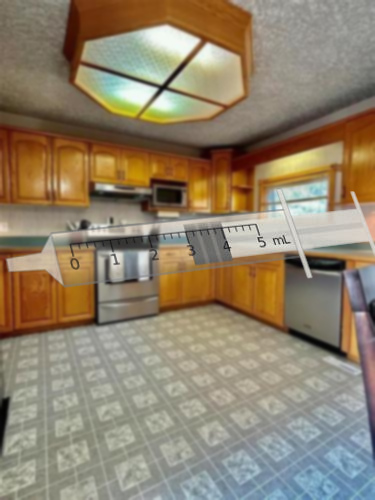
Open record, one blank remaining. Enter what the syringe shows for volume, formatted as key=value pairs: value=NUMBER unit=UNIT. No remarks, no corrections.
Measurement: value=3 unit=mL
